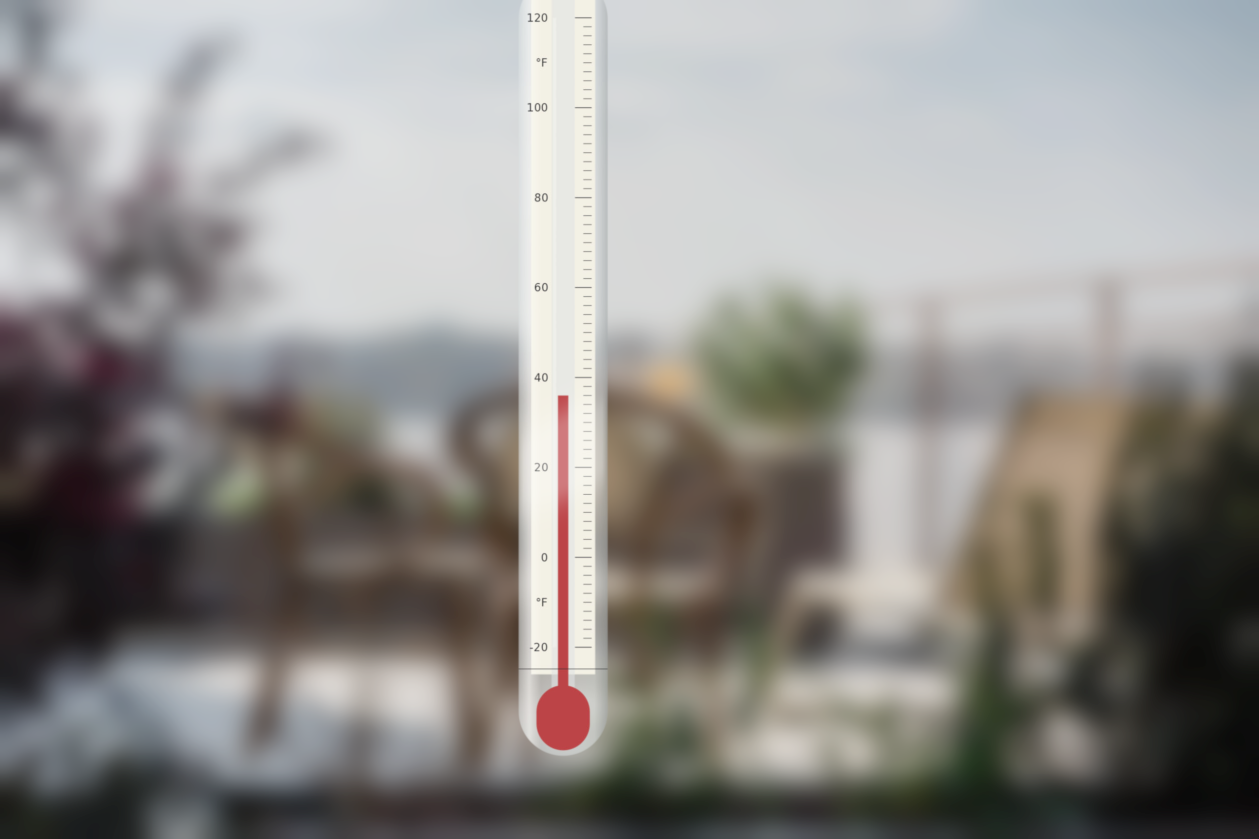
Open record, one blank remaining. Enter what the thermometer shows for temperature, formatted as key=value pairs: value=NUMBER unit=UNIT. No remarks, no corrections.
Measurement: value=36 unit=°F
